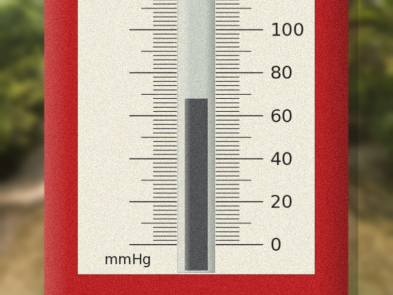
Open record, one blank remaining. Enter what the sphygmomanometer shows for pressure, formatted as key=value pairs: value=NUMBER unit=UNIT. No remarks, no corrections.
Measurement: value=68 unit=mmHg
